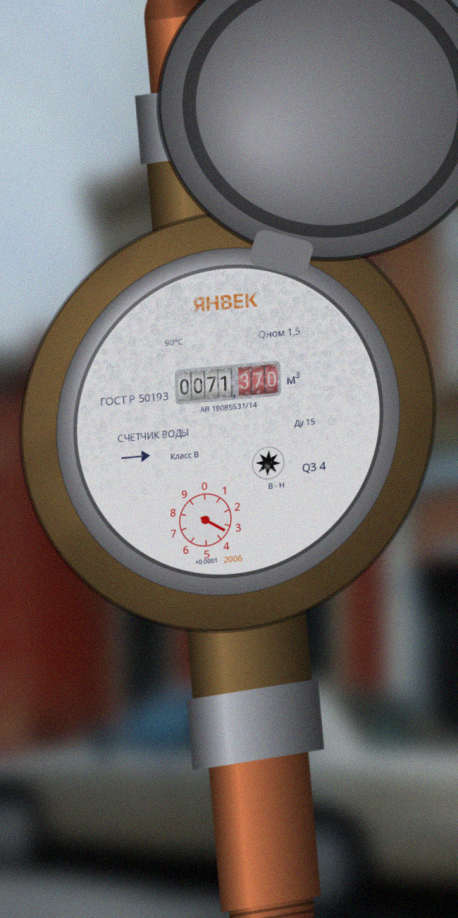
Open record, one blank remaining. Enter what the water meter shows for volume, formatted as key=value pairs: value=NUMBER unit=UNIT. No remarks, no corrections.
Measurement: value=71.3703 unit=m³
